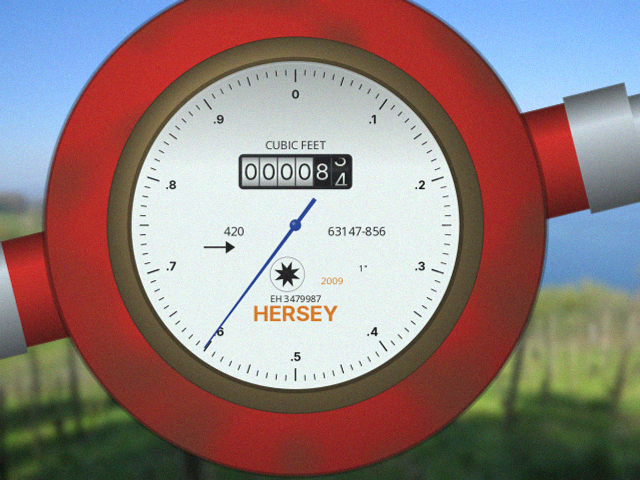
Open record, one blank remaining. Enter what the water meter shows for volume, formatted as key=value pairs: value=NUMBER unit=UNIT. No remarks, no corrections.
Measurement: value=83.60 unit=ft³
